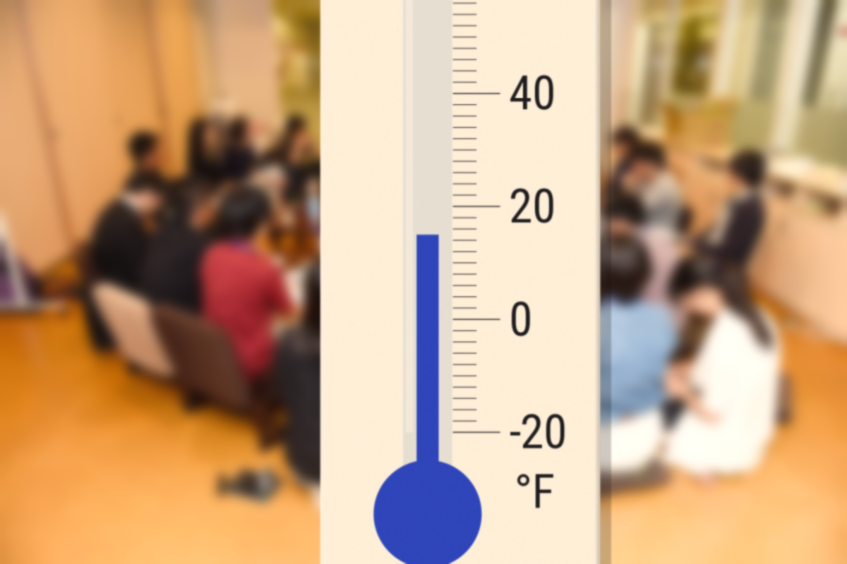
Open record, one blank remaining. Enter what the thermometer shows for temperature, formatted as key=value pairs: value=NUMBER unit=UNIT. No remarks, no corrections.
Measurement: value=15 unit=°F
